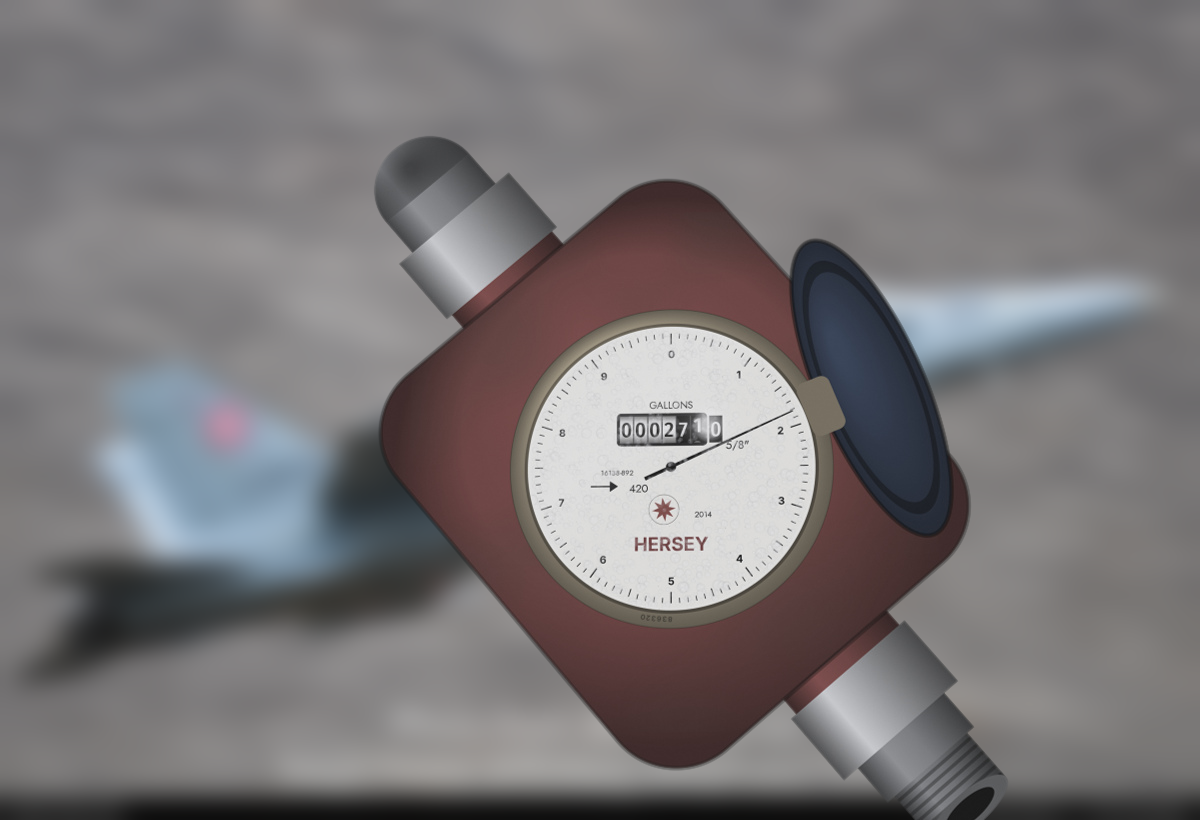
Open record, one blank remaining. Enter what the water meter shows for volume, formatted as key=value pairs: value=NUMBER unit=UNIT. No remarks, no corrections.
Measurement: value=2711.8 unit=gal
